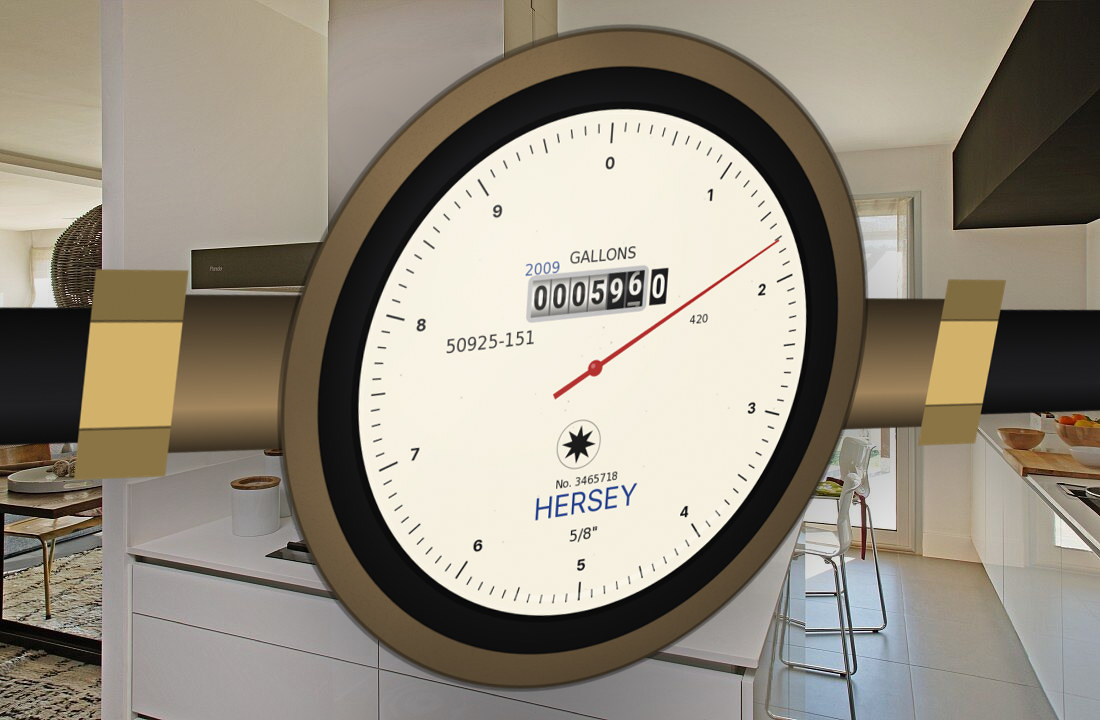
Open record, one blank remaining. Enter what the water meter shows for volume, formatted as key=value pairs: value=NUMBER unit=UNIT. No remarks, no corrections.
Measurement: value=5961.7 unit=gal
